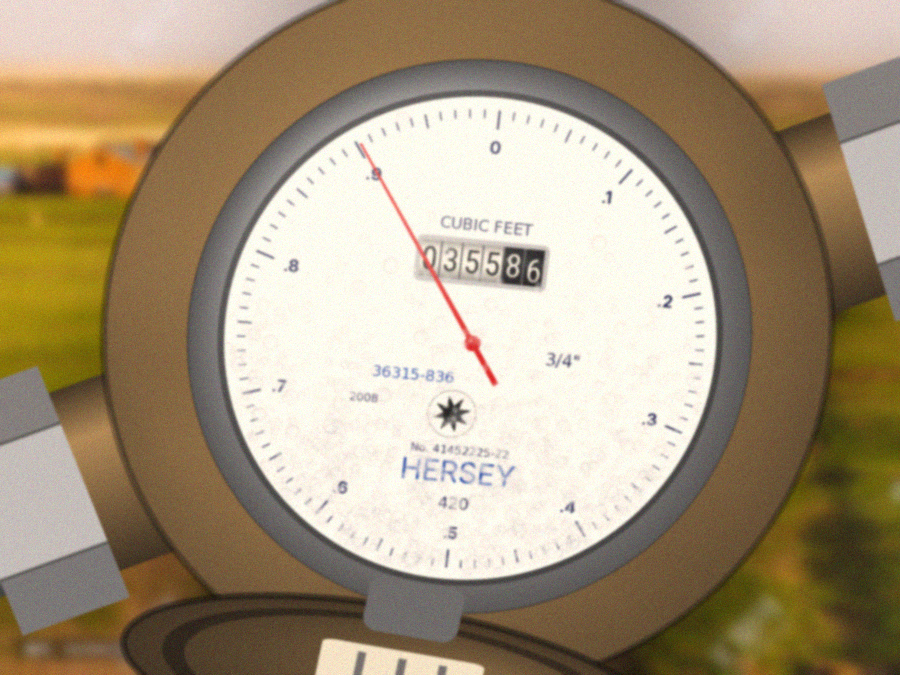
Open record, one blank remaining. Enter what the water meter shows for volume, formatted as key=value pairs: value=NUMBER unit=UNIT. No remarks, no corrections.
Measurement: value=35585.90 unit=ft³
